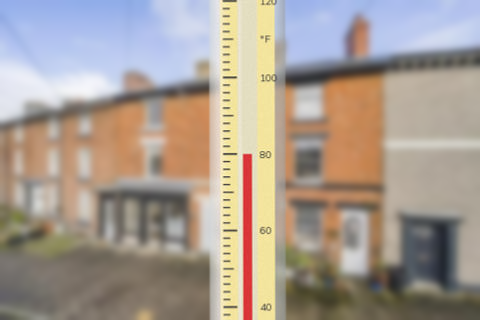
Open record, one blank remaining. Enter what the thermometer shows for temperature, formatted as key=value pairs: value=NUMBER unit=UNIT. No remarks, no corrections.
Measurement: value=80 unit=°F
